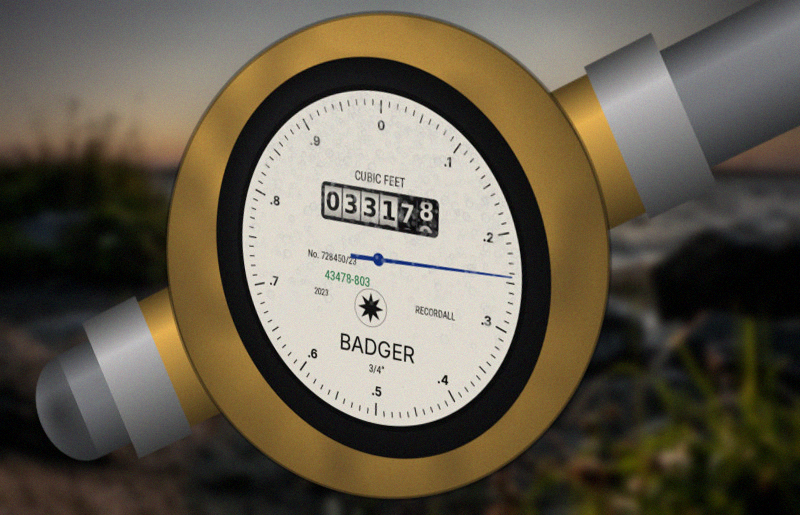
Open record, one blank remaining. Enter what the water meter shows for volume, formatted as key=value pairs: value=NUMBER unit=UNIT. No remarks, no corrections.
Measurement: value=33178.24 unit=ft³
